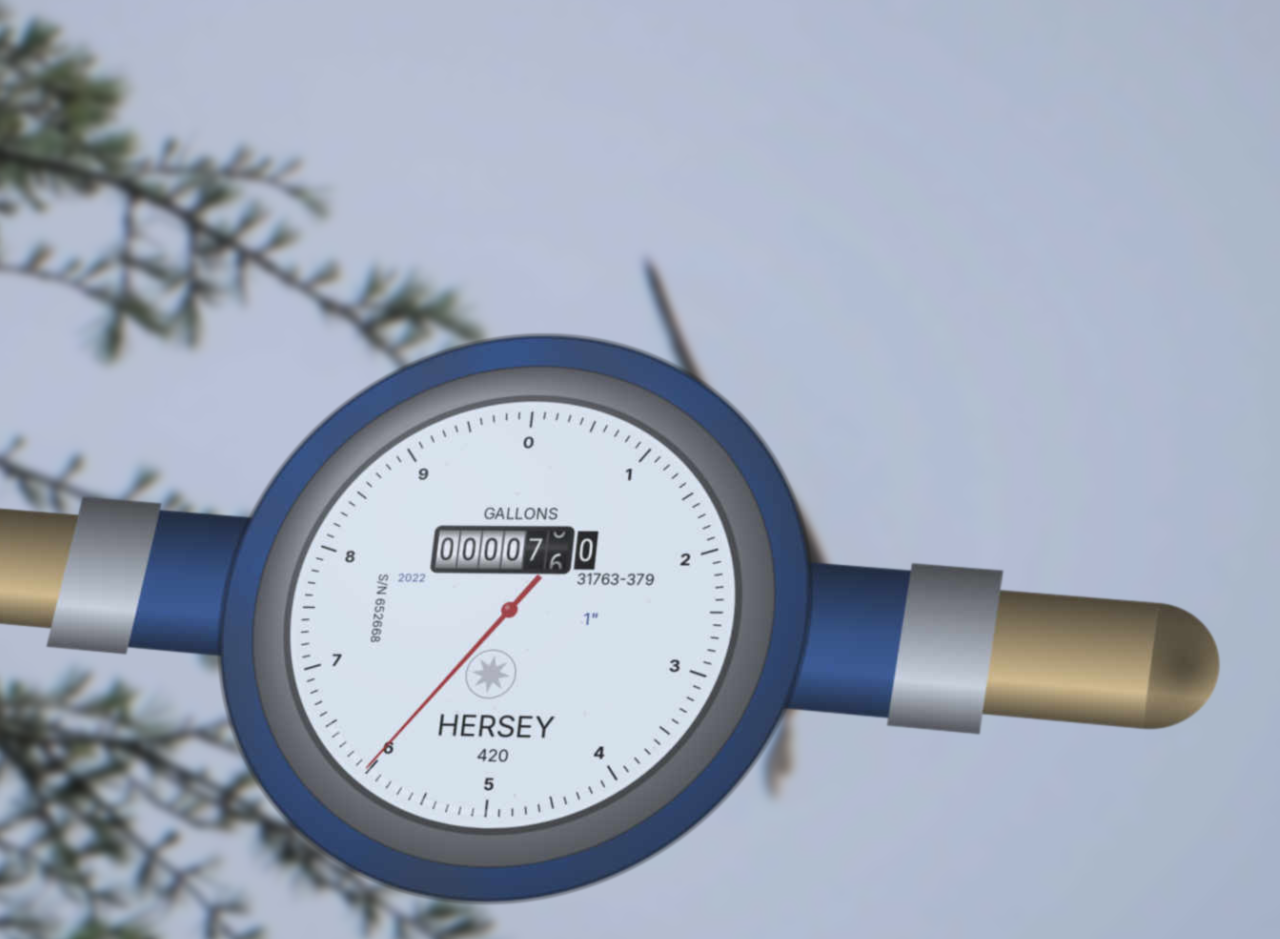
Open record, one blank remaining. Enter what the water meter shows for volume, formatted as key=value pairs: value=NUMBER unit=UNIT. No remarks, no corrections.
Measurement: value=756.0 unit=gal
